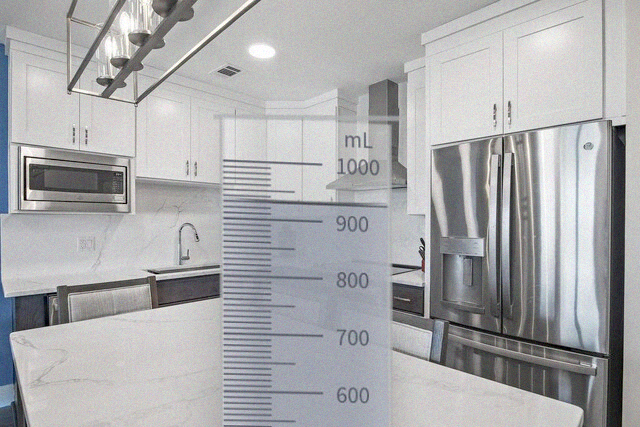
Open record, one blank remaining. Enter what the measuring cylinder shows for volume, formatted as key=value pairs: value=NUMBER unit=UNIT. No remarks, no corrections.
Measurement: value=930 unit=mL
